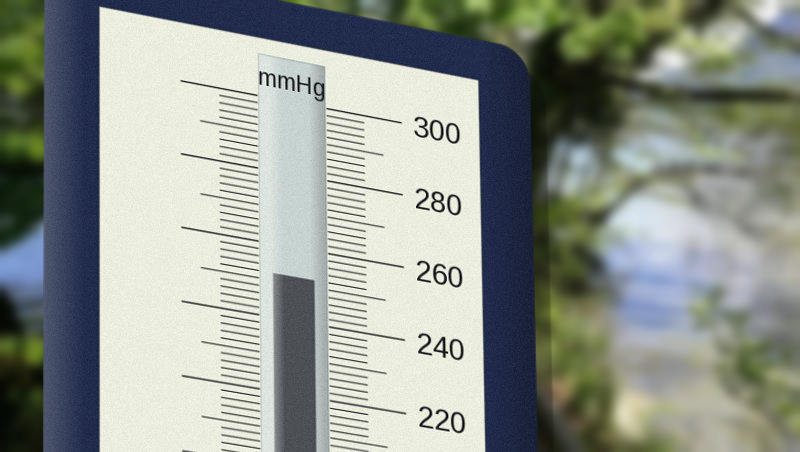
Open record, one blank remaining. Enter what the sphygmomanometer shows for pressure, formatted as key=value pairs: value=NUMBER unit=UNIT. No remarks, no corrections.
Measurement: value=252 unit=mmHg
